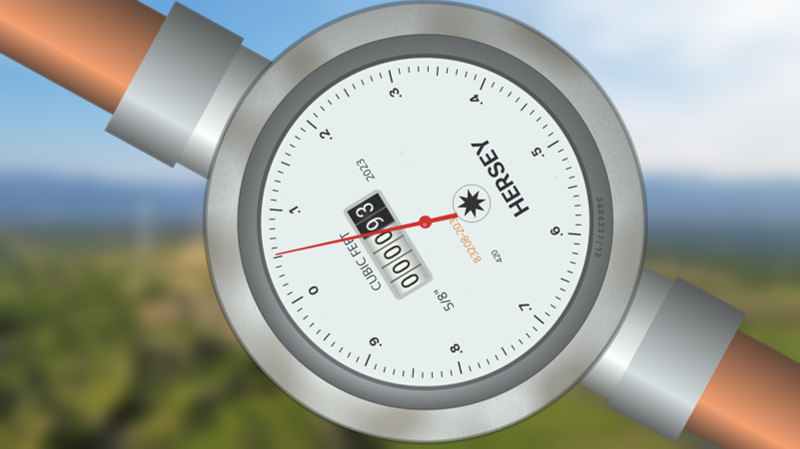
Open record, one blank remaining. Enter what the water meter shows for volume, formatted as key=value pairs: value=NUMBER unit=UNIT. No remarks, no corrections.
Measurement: value=93.05 unit=ft³
